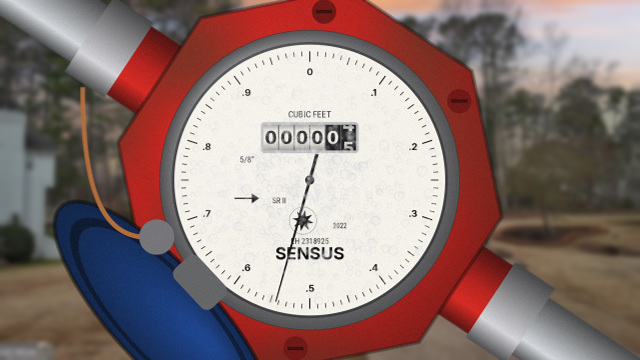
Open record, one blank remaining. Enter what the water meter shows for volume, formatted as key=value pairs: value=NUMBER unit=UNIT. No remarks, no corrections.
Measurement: value=4.54 unit=ft³
